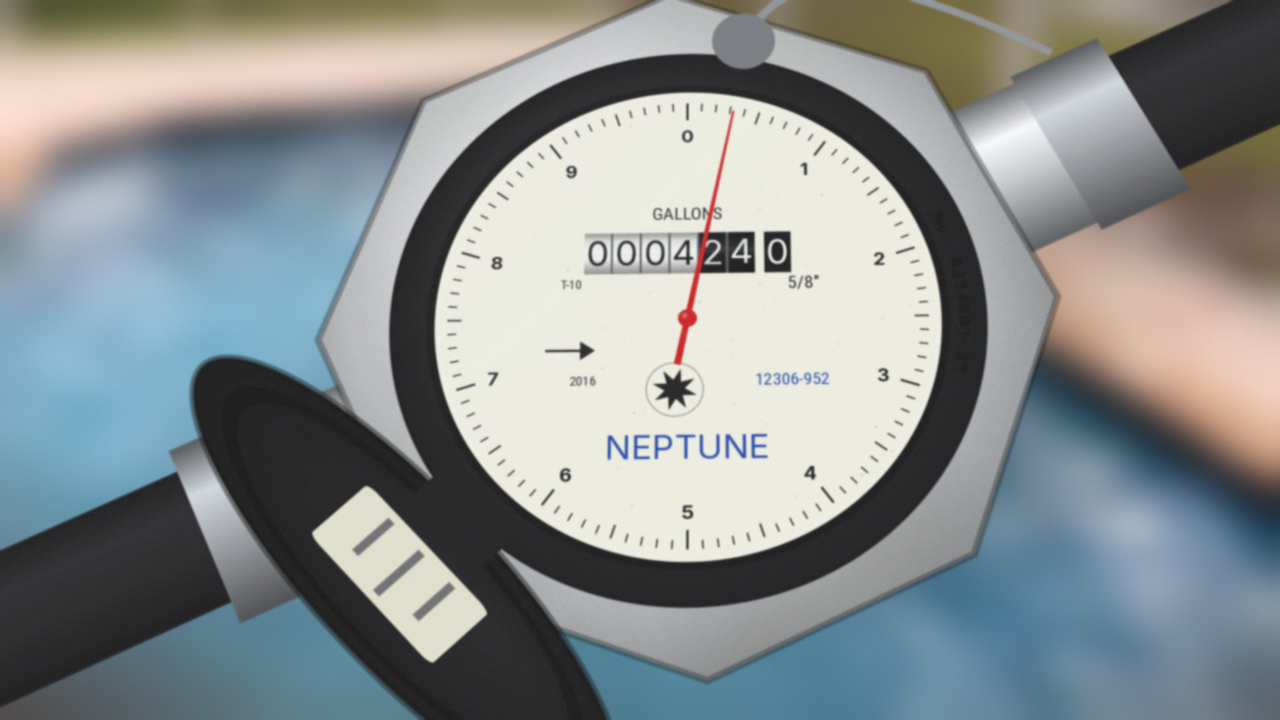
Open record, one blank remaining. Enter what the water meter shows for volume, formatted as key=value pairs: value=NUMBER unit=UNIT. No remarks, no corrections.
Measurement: value=4240.3 unit=gal
